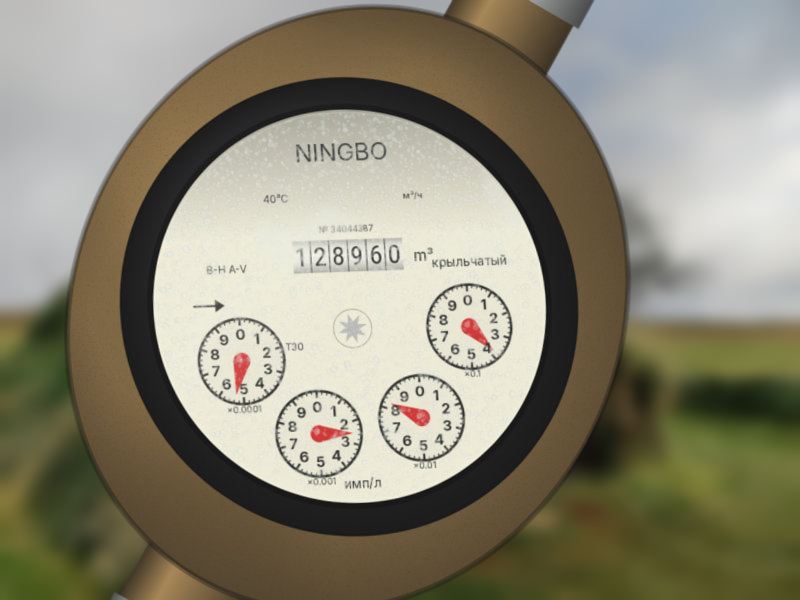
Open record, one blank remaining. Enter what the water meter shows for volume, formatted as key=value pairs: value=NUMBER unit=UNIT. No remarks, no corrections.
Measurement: value=128960.3825 unit=m³
